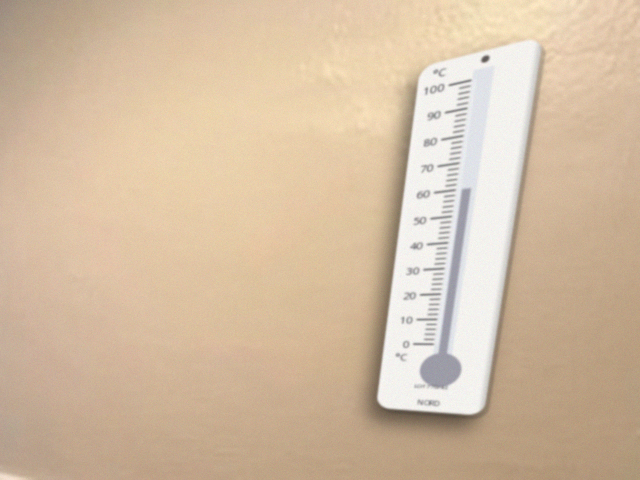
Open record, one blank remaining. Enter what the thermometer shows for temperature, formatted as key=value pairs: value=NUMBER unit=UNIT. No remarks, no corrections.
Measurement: value=60 unit=°C
